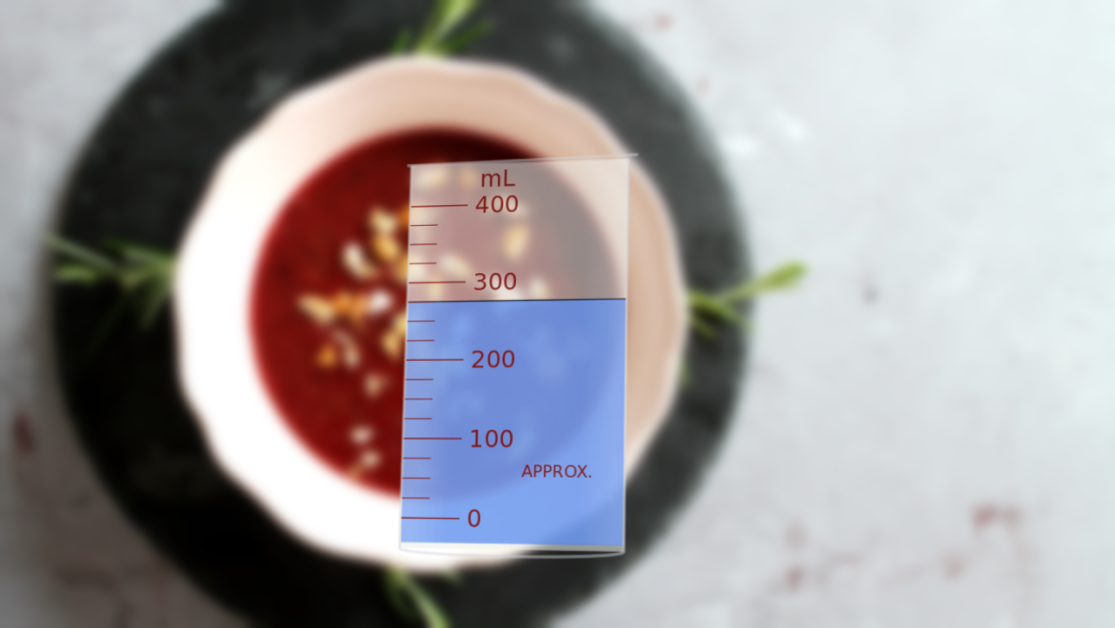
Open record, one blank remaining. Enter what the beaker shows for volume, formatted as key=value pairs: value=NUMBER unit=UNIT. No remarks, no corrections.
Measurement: value=275 unit=mL
